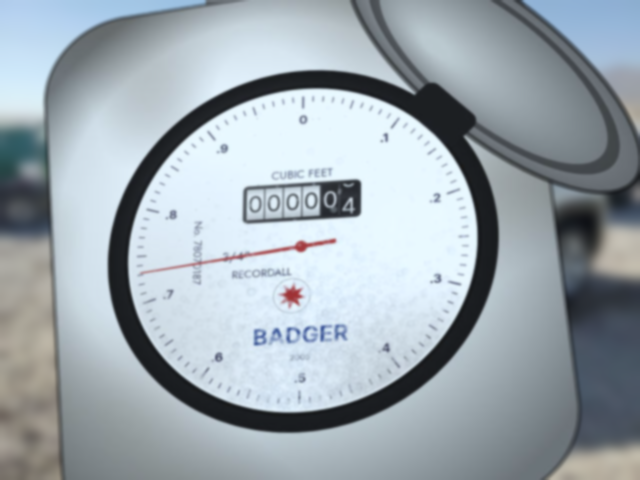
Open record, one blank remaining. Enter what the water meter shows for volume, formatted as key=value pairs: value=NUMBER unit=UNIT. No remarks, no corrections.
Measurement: value=3.73 unit=ft³
